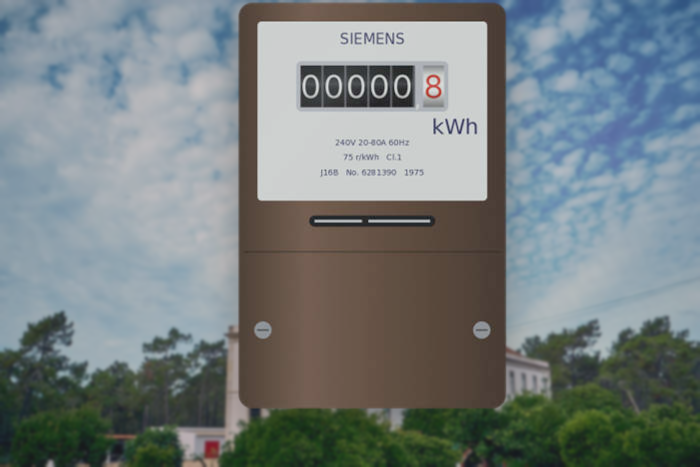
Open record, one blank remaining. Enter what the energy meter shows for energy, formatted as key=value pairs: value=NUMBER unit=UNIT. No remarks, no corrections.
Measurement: value=0.8 unit=kWh
